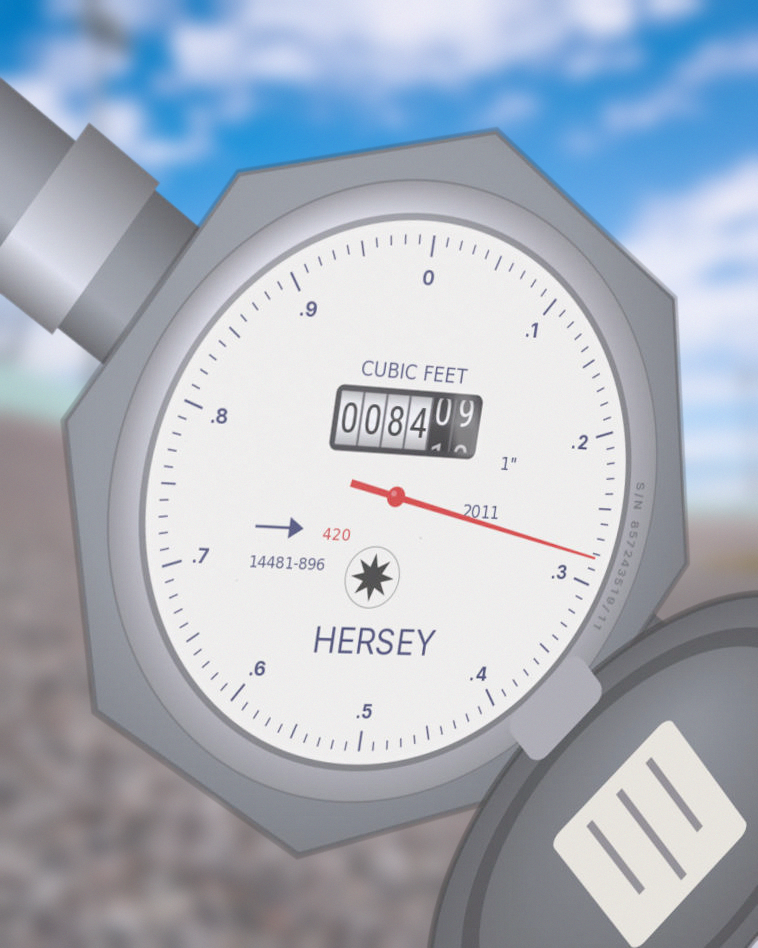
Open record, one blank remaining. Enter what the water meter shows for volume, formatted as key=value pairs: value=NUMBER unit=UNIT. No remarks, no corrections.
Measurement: value=8409.28 unit=ft³
